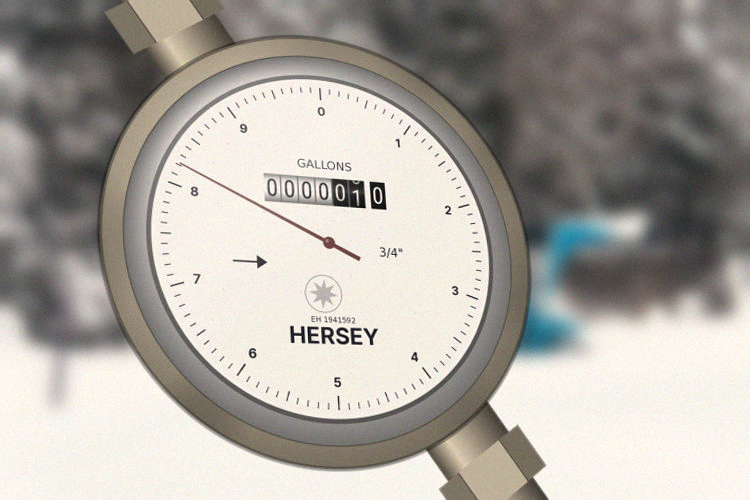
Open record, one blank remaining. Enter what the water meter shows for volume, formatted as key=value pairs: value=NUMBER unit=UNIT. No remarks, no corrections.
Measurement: value=8.2 unit=gal
